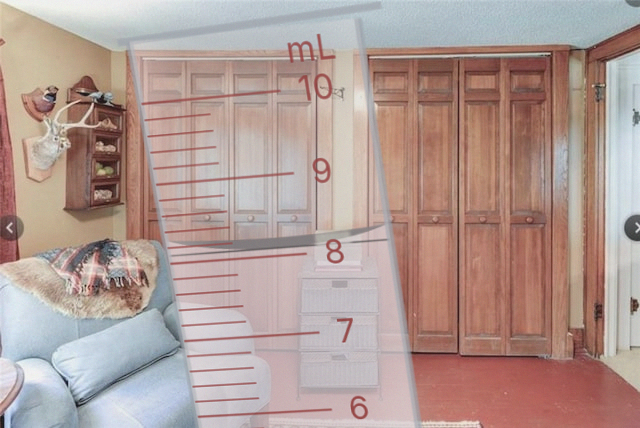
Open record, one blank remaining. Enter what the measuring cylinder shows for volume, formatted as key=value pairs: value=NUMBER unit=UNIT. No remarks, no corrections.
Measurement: value=8.1 unit=mL
